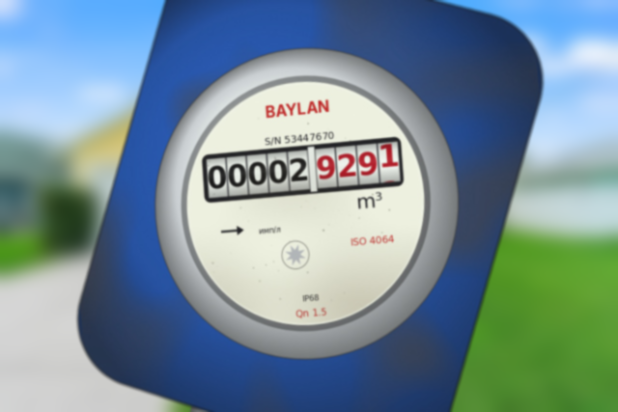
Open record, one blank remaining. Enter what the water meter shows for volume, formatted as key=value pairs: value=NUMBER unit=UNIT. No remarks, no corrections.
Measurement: value=2.9291 unit=m³
